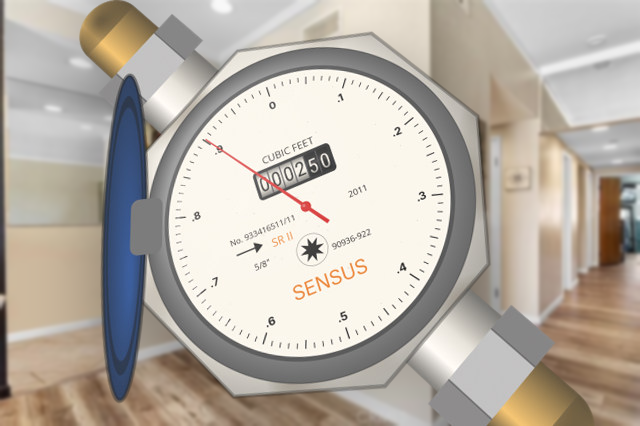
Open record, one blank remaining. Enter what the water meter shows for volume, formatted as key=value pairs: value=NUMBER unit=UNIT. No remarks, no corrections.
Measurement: value=249.90 unit=ft³
